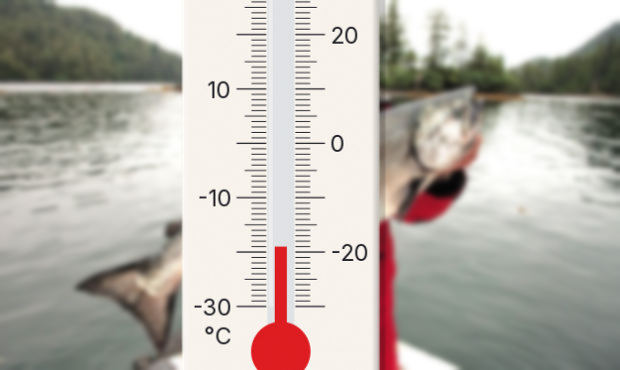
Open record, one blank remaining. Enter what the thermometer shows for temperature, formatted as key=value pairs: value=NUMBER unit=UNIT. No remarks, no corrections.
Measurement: value=-19 unit=°C
